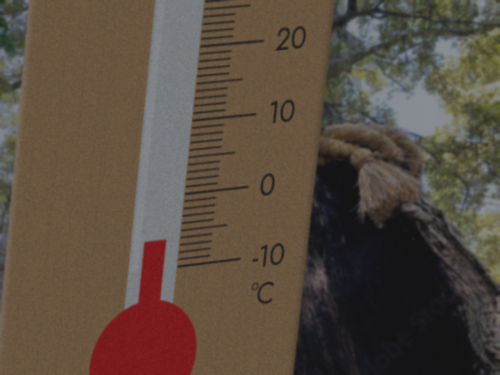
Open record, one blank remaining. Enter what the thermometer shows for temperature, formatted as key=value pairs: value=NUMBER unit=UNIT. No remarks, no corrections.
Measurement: value=-6 unit=°C
